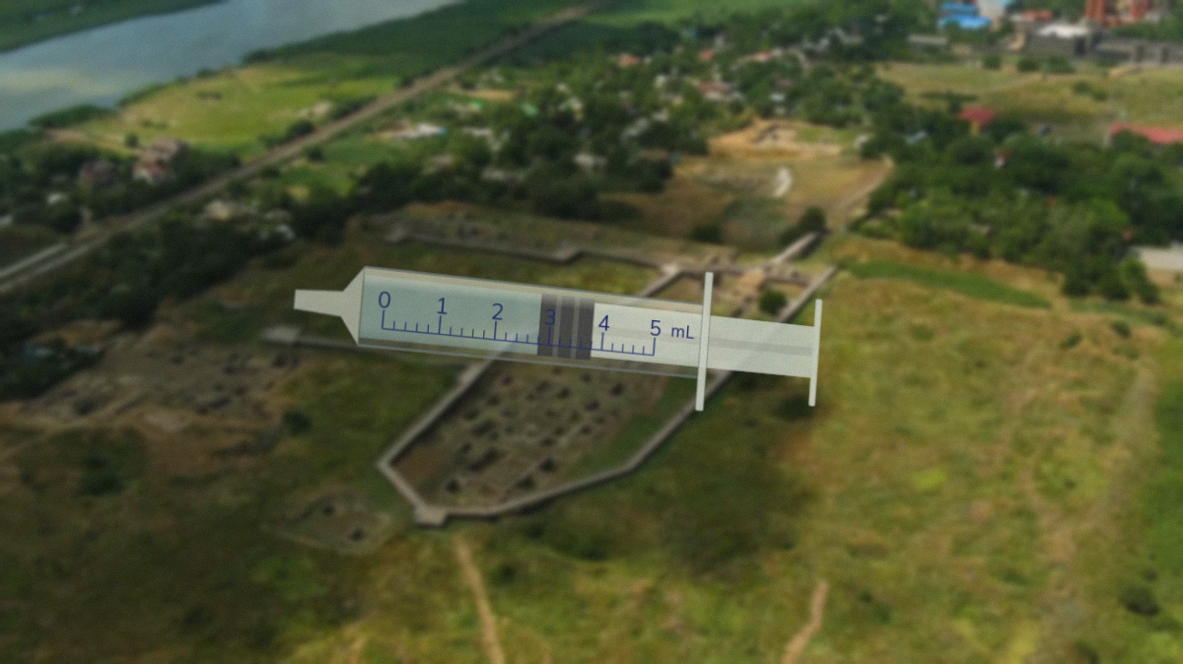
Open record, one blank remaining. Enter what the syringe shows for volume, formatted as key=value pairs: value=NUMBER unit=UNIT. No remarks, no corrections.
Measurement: value=2.8 unit=mL
